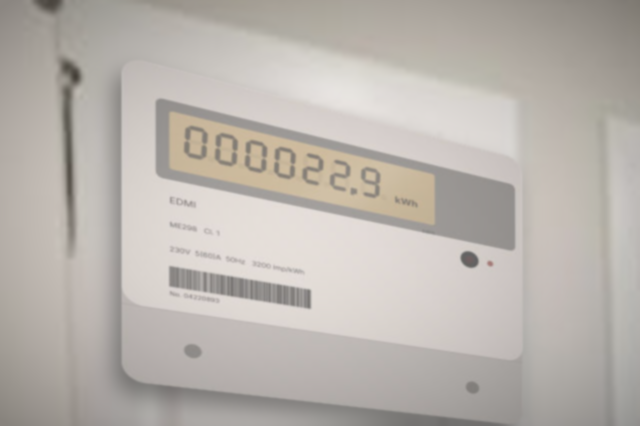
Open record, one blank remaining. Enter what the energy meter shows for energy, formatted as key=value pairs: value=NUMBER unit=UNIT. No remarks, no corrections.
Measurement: value=22.9 unit=kWh
